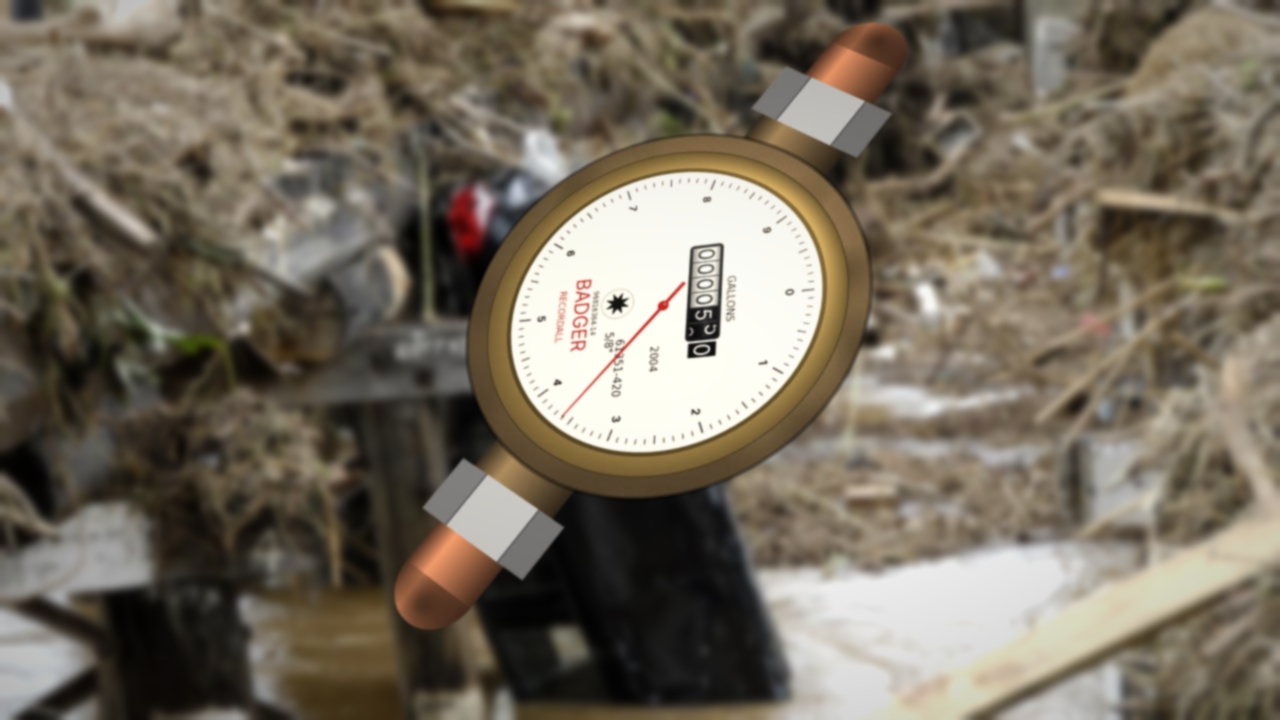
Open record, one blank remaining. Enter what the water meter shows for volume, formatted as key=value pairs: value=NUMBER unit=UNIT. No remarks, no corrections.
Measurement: value=553.6 unit=gal
